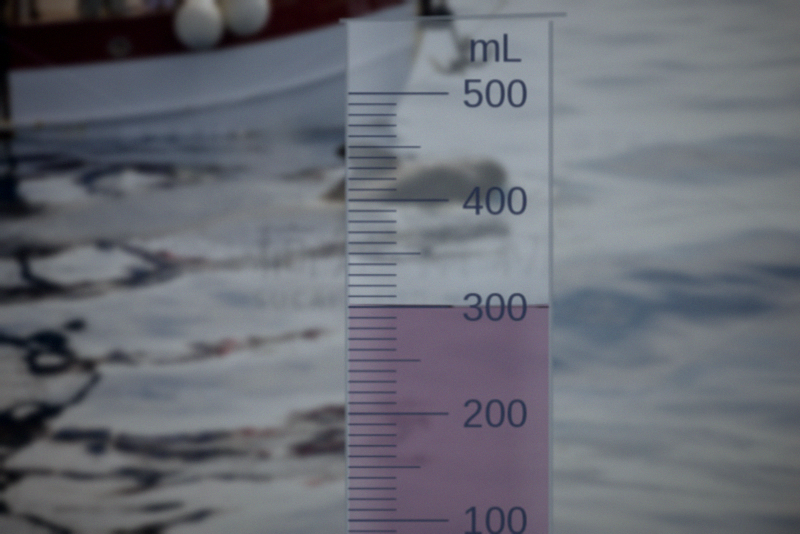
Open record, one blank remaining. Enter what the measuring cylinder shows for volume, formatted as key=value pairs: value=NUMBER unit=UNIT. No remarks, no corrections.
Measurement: value=300 unit=mL
